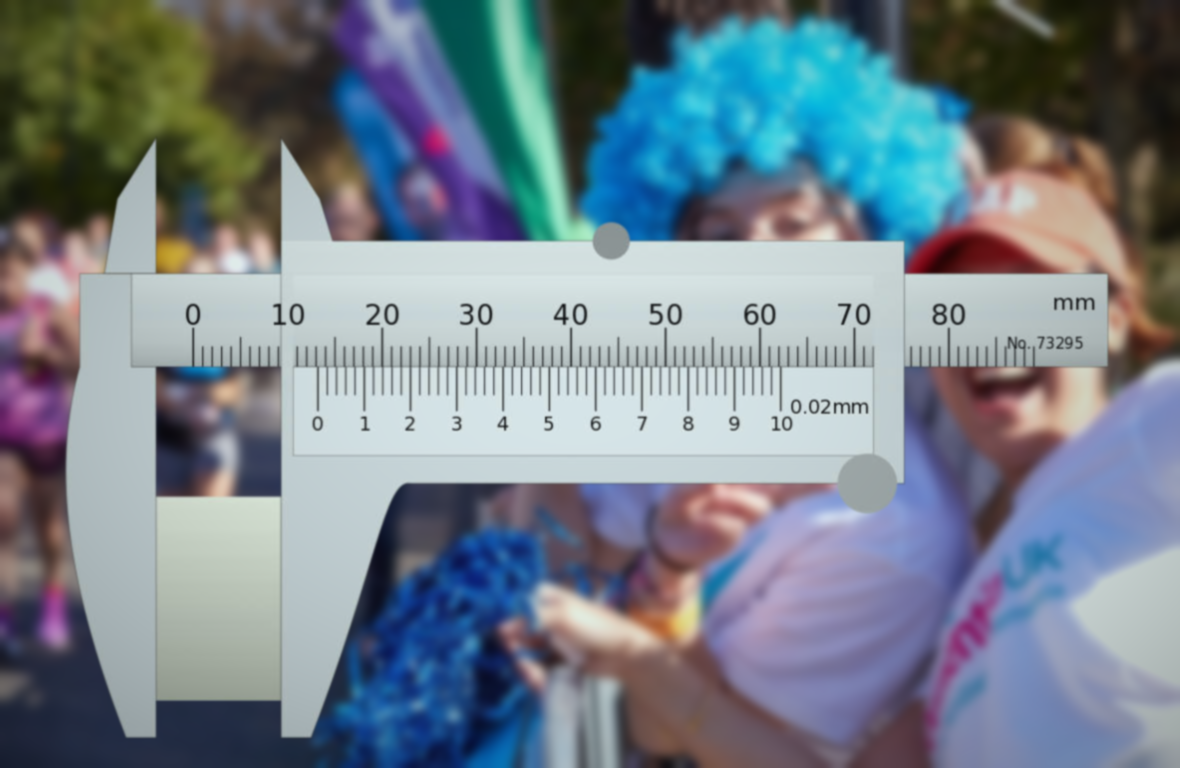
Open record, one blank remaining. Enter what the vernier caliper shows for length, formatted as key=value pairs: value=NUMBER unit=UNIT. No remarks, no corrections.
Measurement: value=13.2 unit=mm
